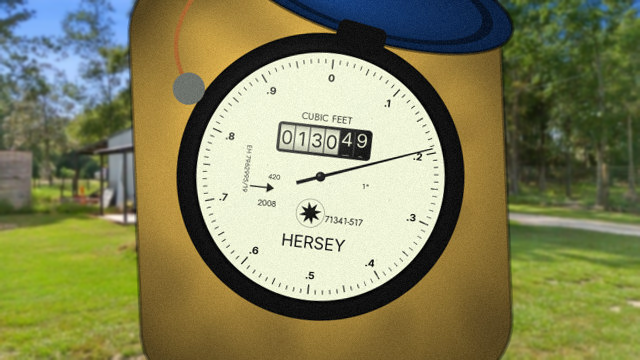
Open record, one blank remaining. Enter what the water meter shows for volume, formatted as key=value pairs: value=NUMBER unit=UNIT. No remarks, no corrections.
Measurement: value=13049.19 unit=ft³
